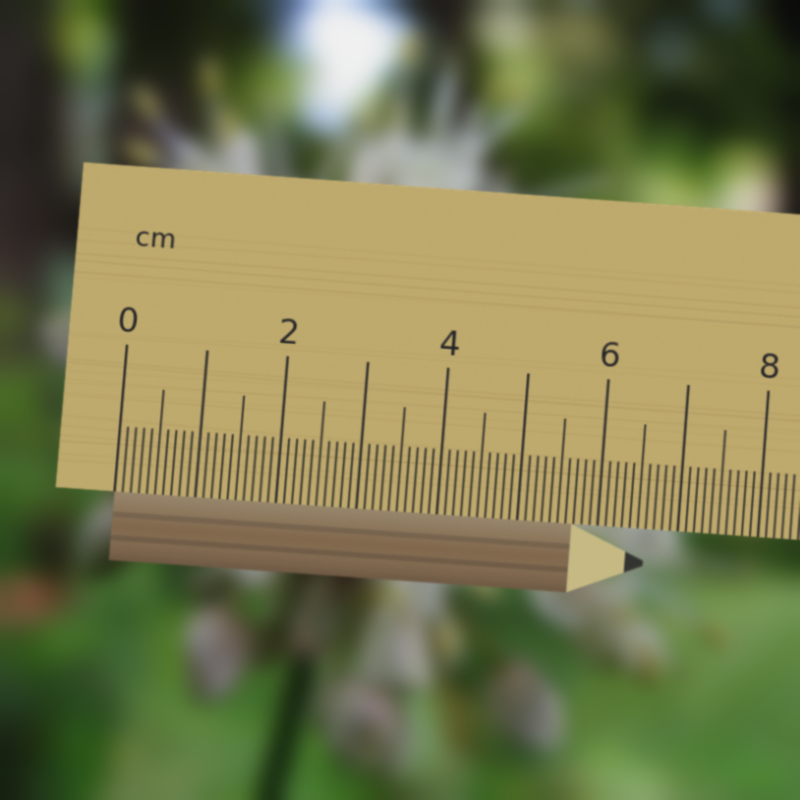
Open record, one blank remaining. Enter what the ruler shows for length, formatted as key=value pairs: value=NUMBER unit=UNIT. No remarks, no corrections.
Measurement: value=6.6 unit=cm
